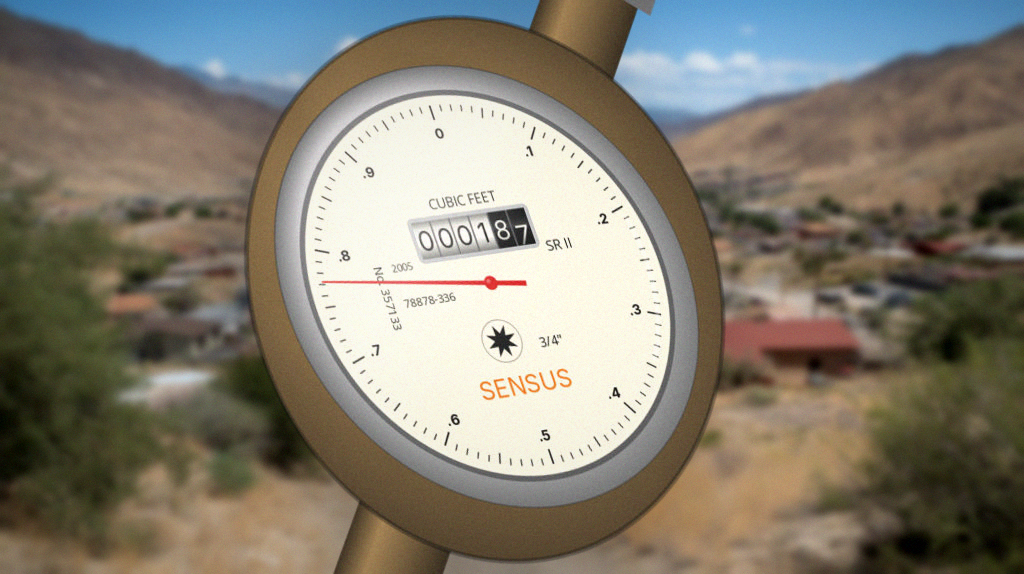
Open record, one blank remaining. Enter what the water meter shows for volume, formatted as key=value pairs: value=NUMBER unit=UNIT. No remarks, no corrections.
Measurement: value=186.77 unit=ft³
